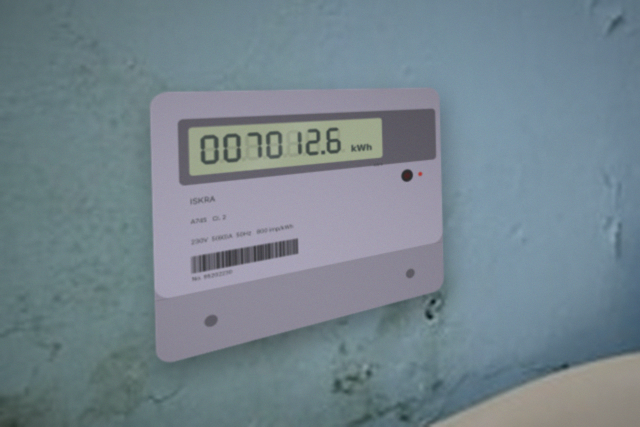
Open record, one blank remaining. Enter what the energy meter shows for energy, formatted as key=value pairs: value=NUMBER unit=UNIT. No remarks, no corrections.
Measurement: value=7012.6 unit=kWh
